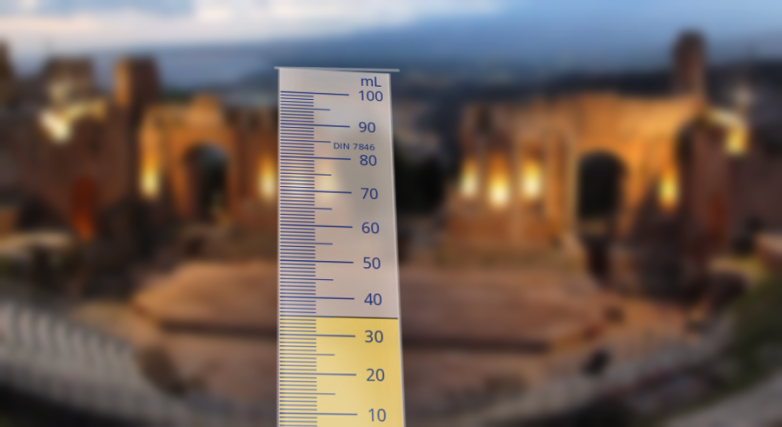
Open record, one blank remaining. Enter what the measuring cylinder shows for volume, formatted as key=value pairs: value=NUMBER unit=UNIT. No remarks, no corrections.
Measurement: value=35 unit=mL
